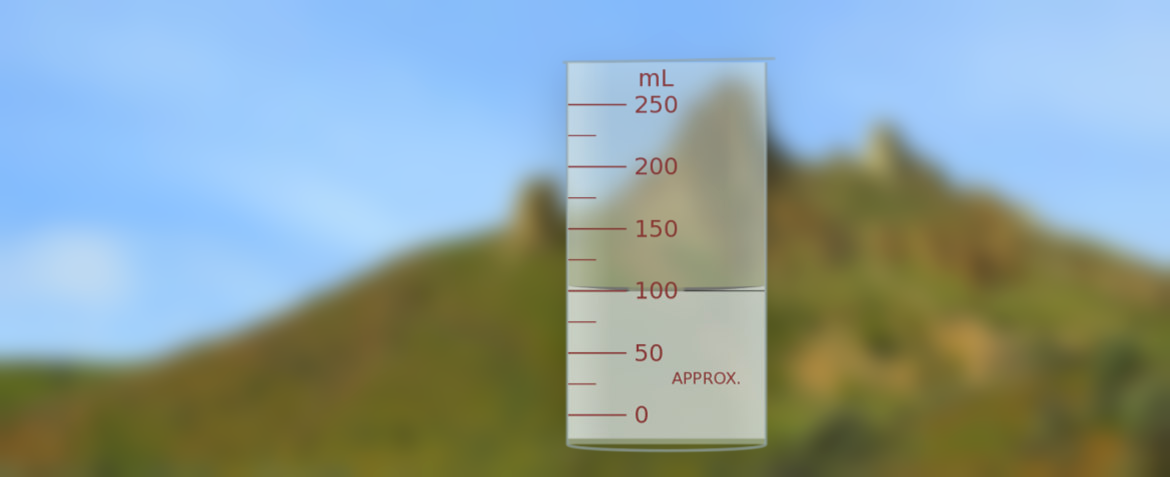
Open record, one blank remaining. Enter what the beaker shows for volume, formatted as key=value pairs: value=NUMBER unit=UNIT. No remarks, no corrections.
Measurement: value=100 unit=mL
